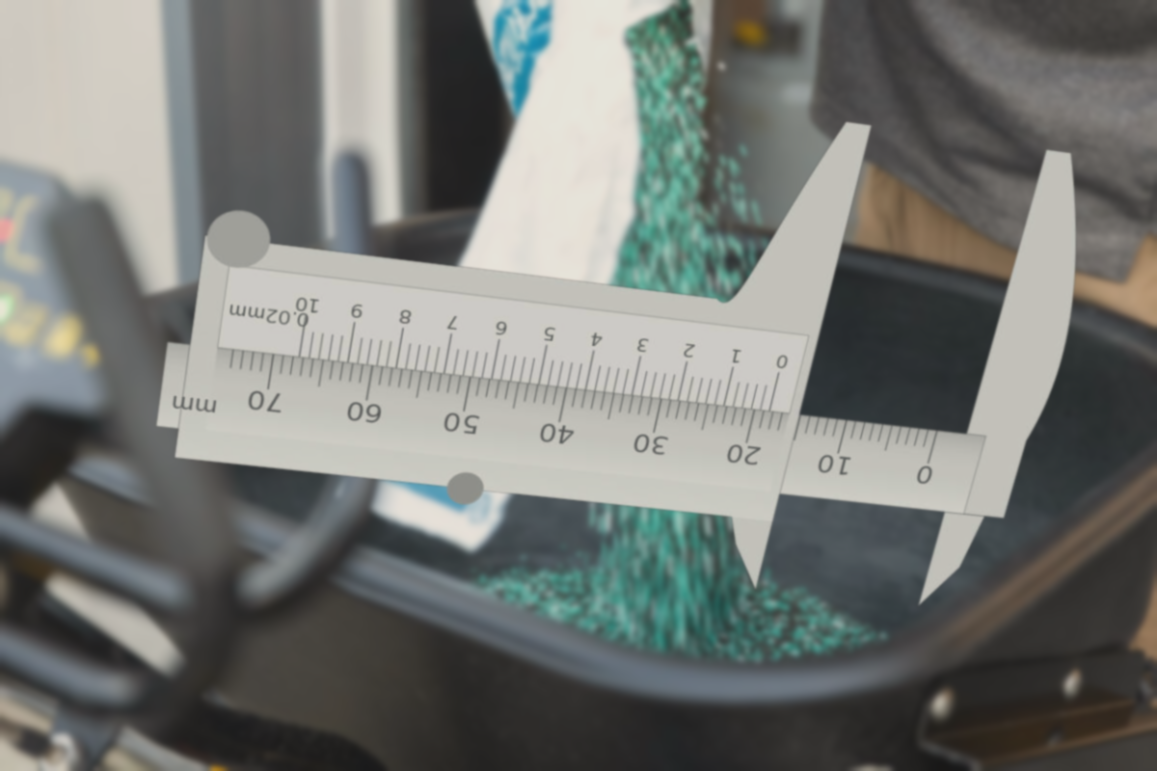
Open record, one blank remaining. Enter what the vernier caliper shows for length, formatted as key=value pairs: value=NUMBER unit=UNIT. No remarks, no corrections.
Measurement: value=18.4 unit=mm
